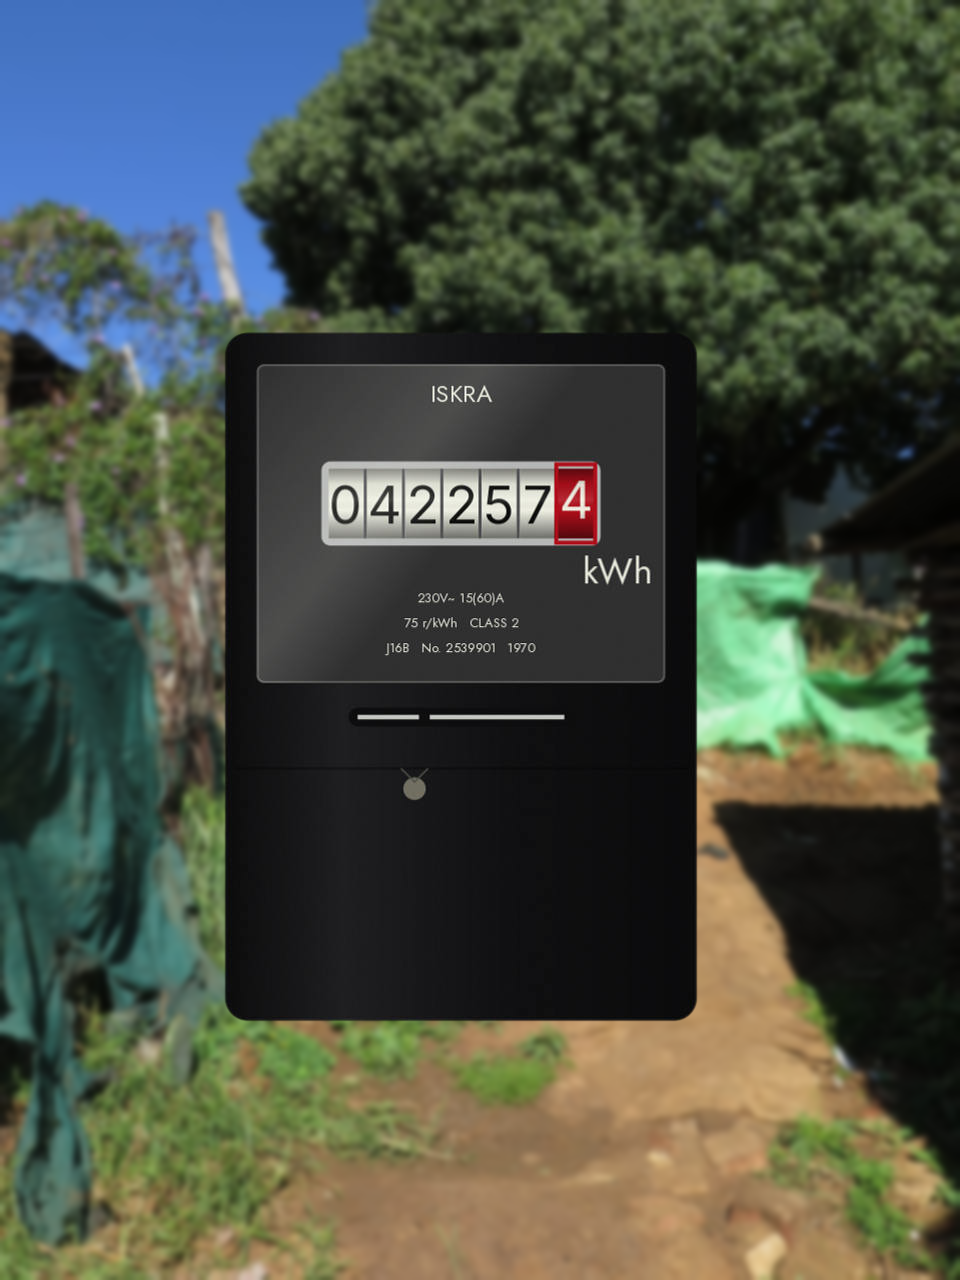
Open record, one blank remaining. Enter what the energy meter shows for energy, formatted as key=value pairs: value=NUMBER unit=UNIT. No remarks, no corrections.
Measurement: value=42257.4 unit=kWh
